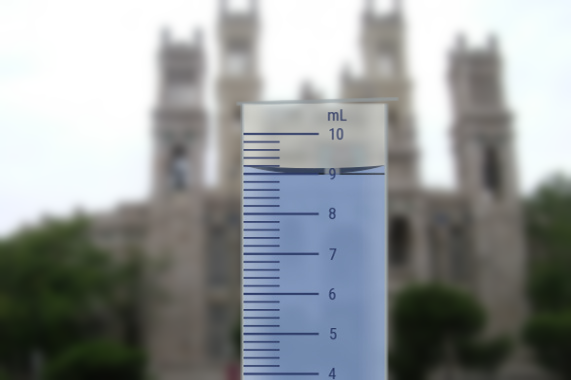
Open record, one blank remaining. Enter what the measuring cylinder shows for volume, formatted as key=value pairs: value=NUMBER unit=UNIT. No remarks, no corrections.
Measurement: value=9 unit=mL
